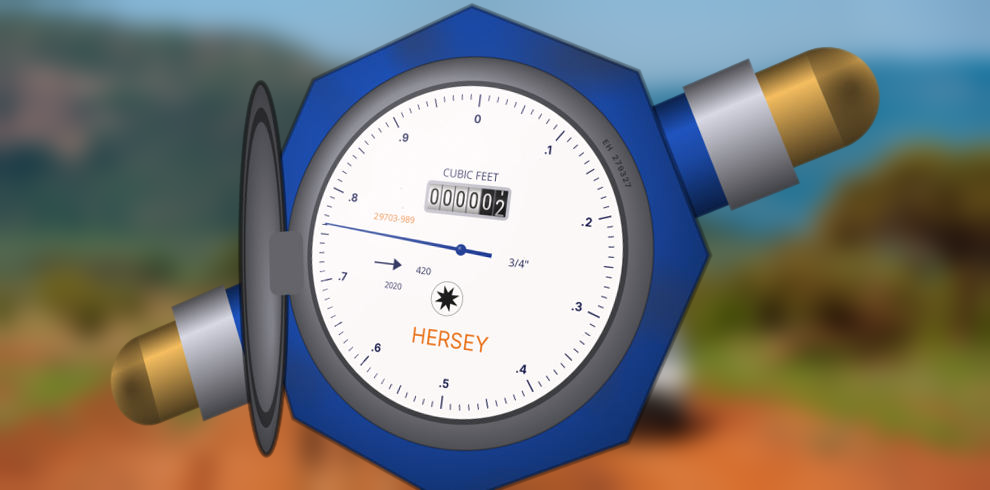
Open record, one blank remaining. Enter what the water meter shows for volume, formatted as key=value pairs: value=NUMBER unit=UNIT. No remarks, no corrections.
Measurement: value=1.76 unit=ft³
